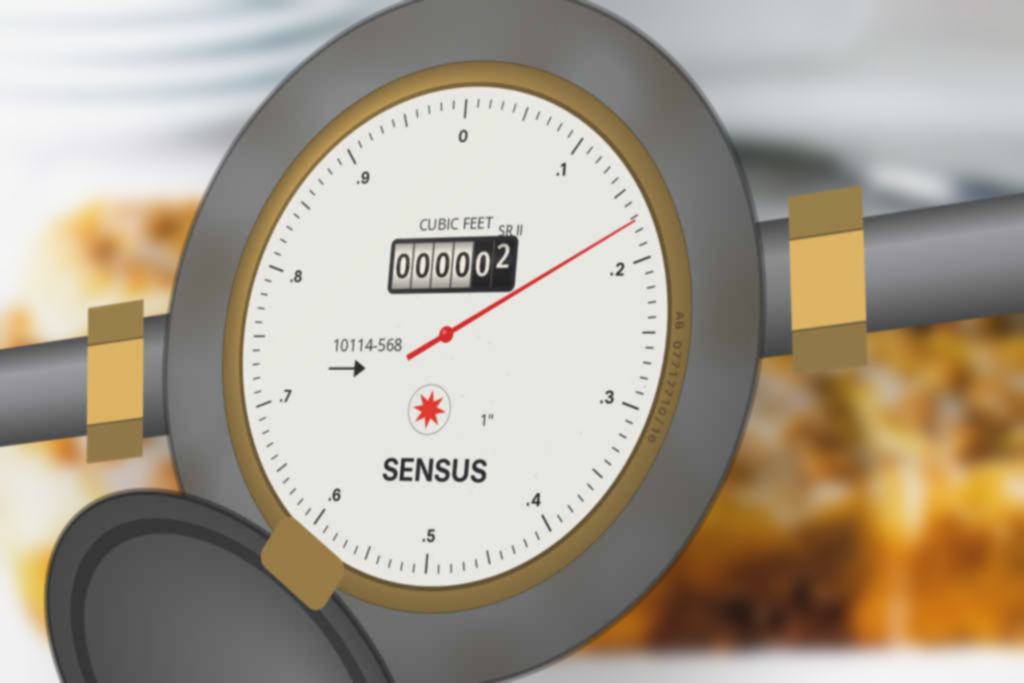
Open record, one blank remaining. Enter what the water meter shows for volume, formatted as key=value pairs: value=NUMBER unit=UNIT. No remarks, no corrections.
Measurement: value=2.17 unit=ft³
